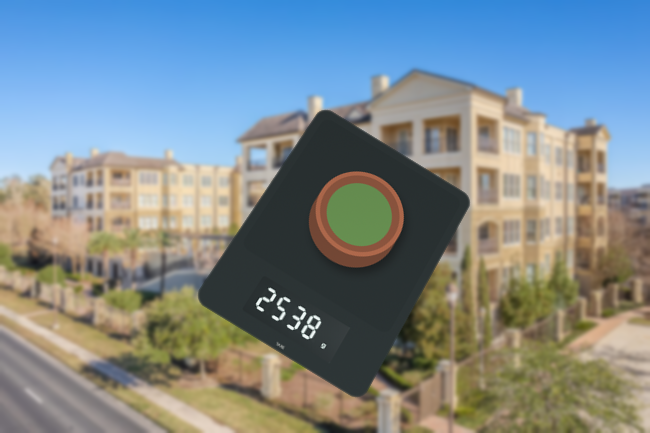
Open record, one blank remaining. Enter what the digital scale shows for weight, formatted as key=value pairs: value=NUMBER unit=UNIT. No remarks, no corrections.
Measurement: value=2538 unit=g
